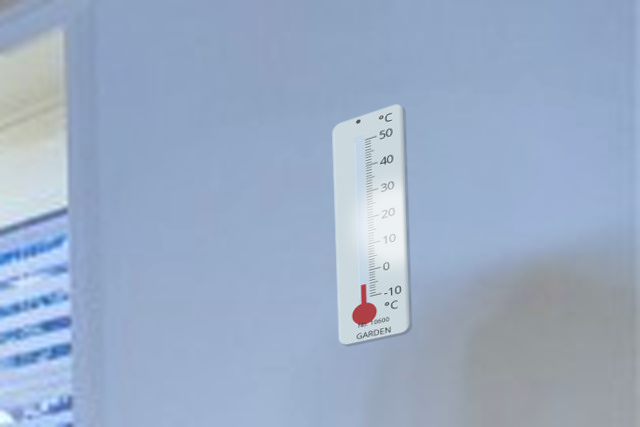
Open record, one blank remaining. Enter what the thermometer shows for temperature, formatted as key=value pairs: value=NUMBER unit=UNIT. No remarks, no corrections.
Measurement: value=-5 unit=°C
